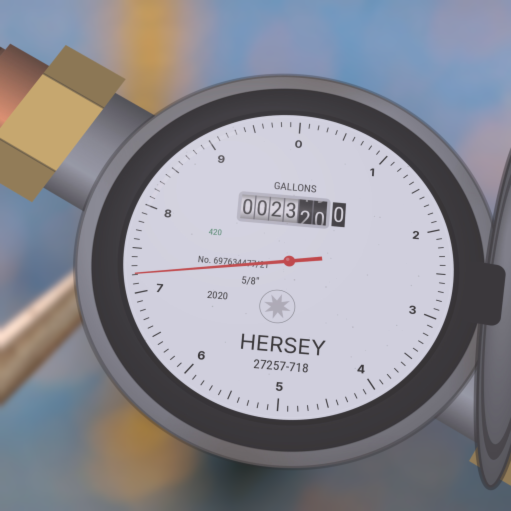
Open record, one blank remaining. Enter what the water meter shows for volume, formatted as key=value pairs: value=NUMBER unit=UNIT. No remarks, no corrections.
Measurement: value=23197.2 unit=gal
